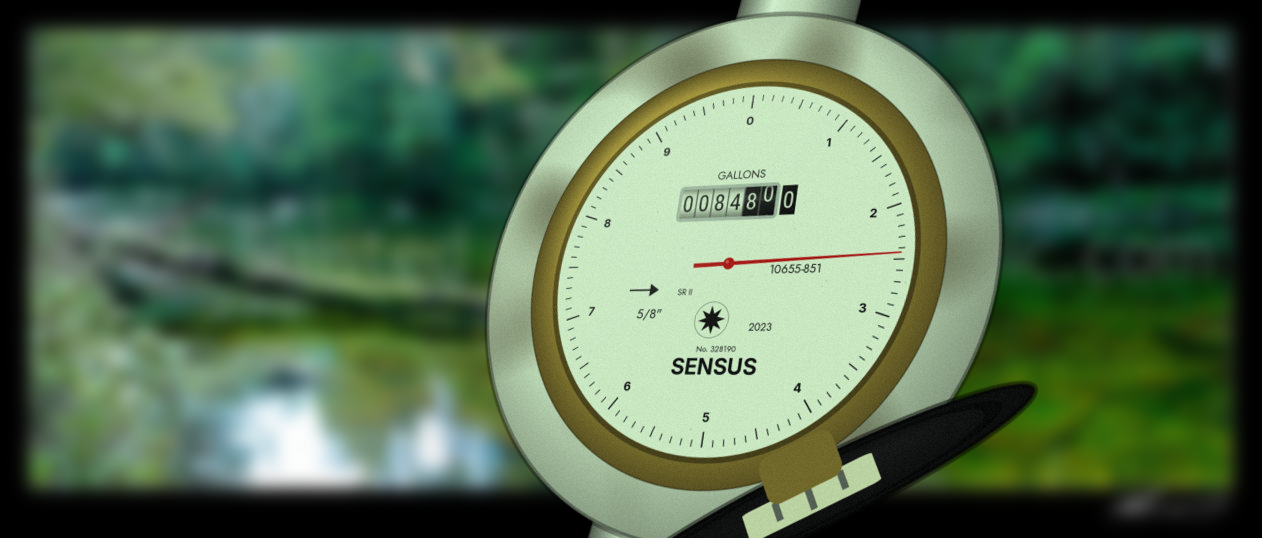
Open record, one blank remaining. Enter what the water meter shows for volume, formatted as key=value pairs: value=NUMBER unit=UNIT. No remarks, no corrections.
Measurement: value=84802.4 unit=gal
